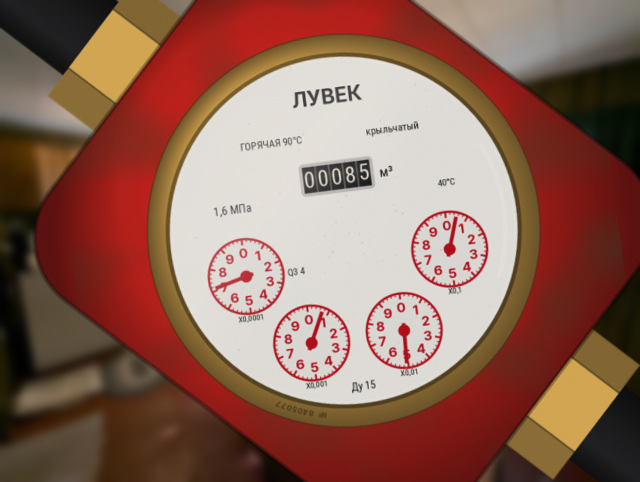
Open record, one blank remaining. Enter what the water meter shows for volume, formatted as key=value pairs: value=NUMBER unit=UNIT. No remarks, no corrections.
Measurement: value=85.0507 unit=m³
